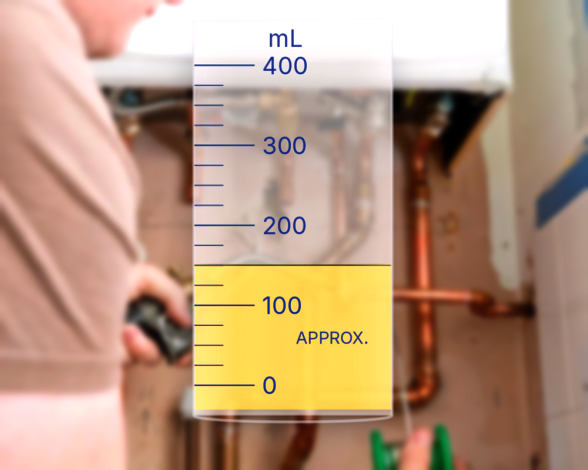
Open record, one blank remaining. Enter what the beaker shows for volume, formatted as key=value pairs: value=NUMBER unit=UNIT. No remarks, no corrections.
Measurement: value=150 unit=mL
